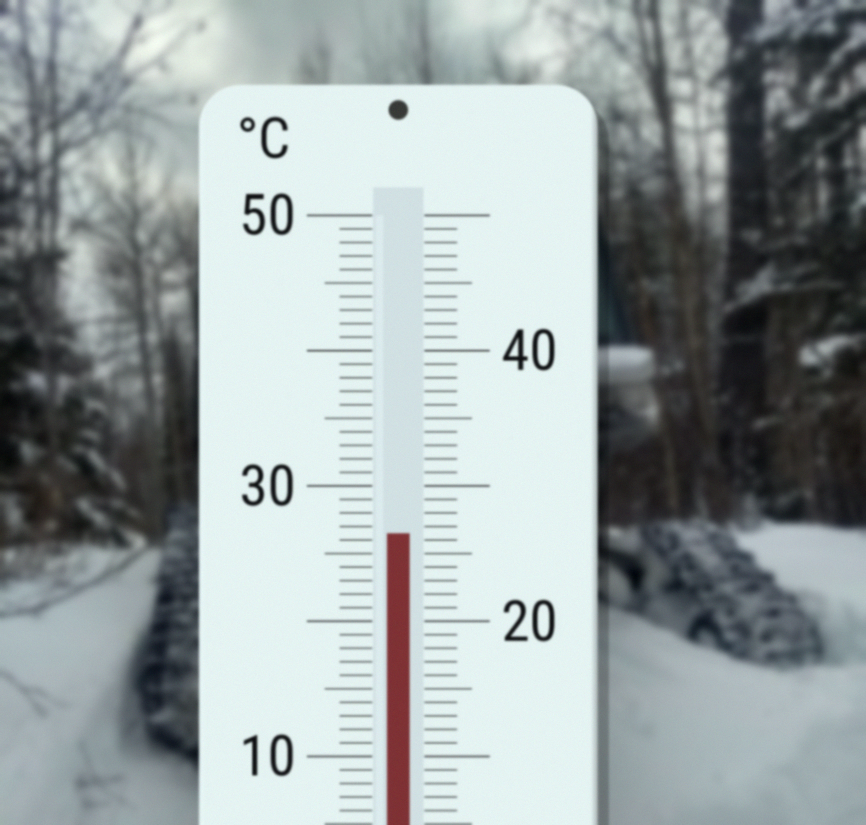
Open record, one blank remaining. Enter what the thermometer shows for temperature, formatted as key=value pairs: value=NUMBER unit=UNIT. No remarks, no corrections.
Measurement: value=26.5 unit=°C
